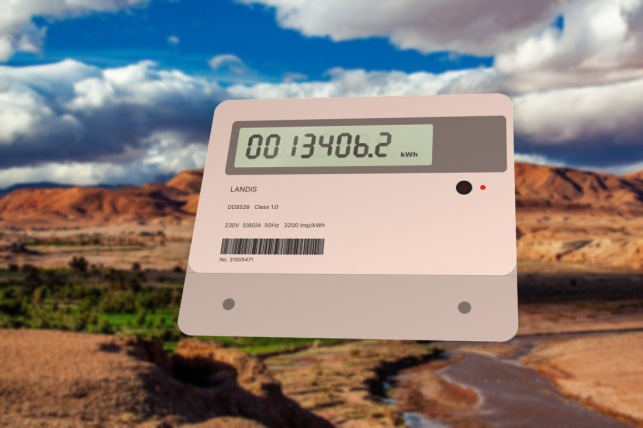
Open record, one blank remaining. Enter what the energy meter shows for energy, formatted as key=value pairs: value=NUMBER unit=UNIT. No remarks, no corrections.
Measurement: value=13406.2 unit=kWh
